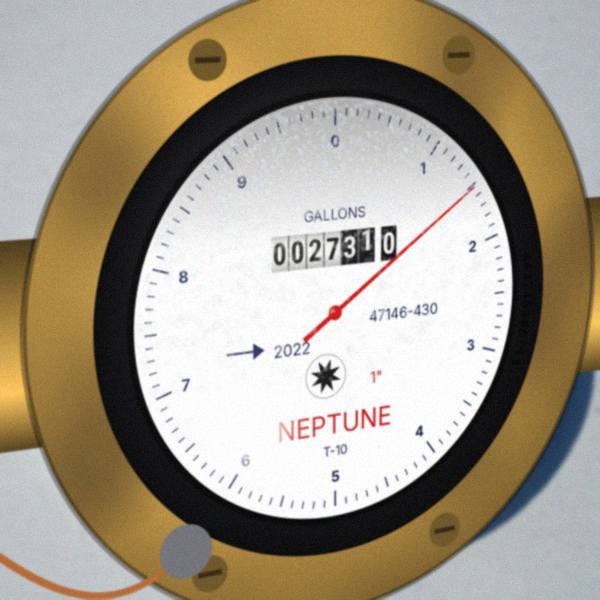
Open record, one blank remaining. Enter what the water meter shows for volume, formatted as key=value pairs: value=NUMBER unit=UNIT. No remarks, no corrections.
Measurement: value=27311.5 unit=gal
